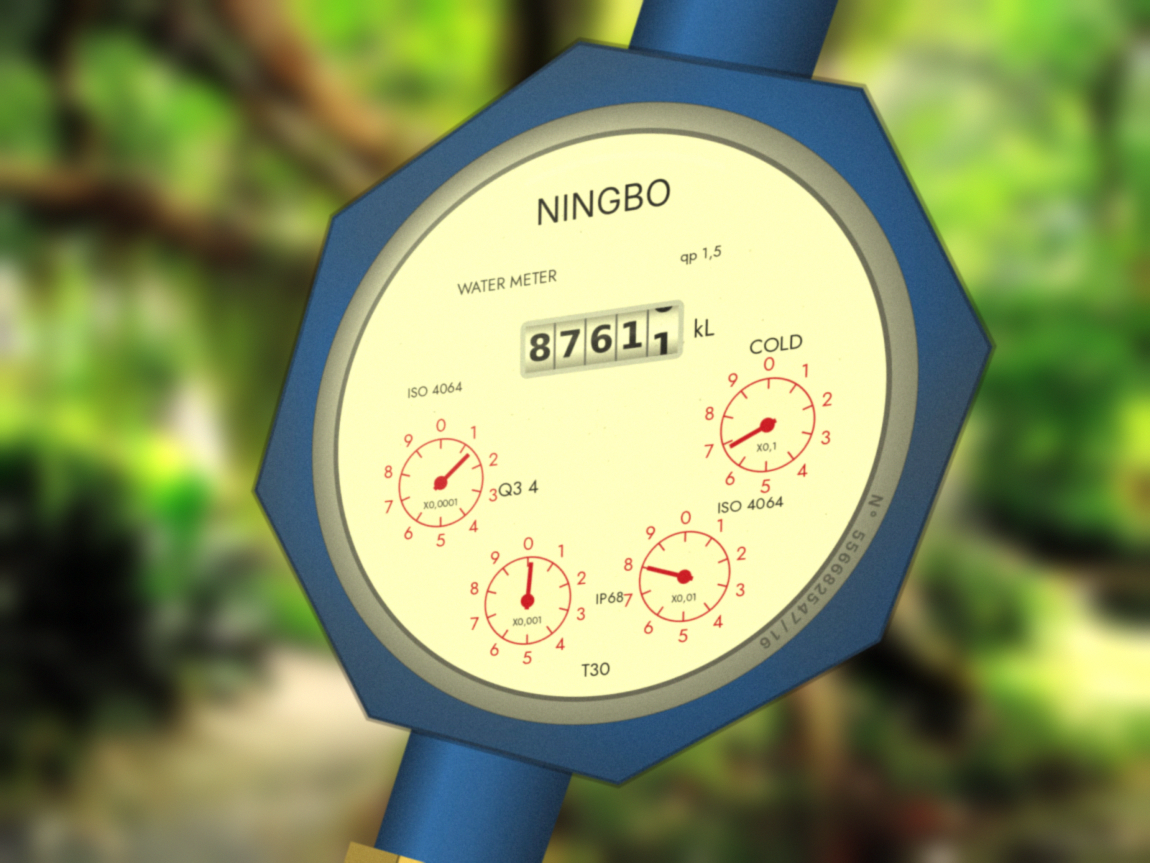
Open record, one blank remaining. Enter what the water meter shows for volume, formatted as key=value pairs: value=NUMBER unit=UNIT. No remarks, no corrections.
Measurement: value=87610.6801 unit=kL
